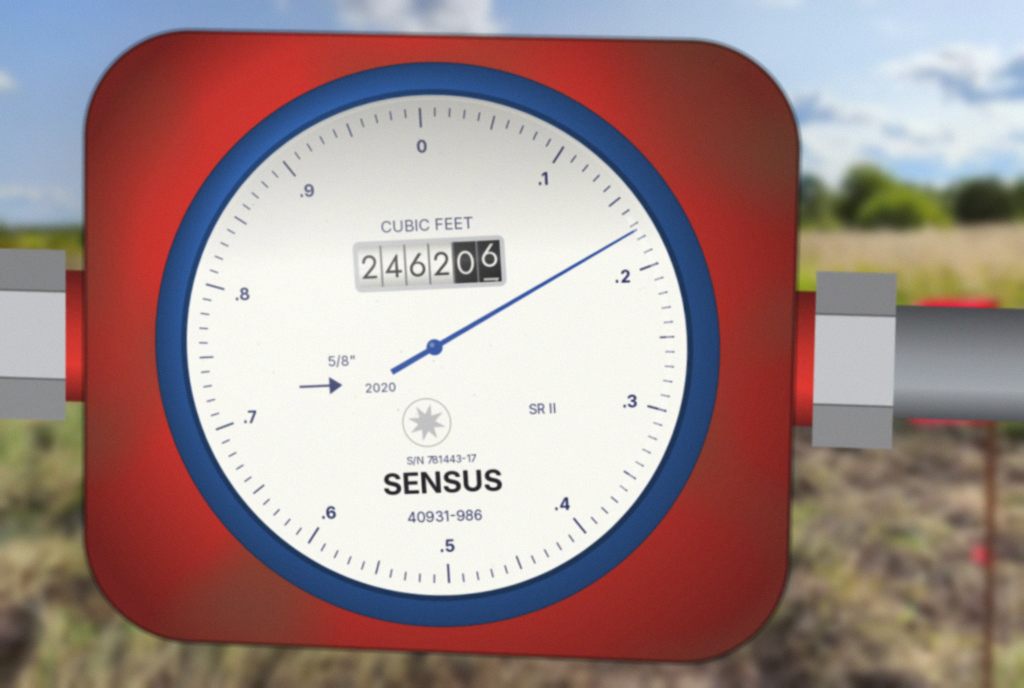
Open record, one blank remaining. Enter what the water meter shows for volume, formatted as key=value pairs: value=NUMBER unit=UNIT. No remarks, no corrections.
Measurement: value=246206.17 unit=ft³
